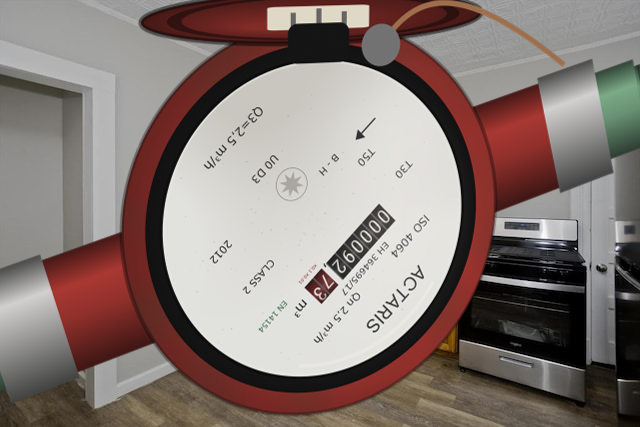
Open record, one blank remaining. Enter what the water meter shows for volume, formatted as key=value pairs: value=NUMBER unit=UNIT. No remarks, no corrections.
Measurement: value=92.73 unit=m³
